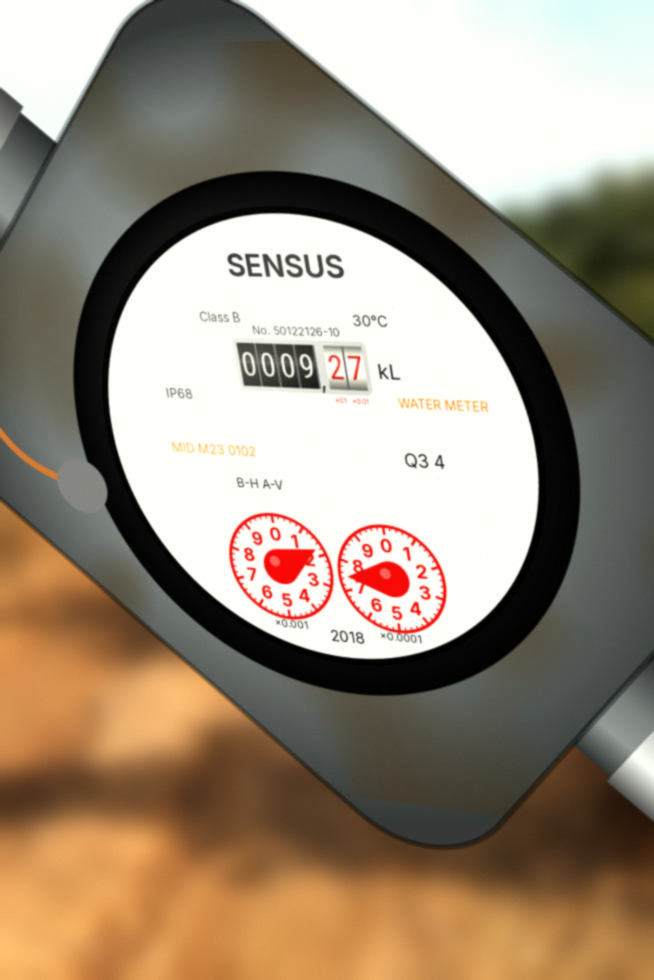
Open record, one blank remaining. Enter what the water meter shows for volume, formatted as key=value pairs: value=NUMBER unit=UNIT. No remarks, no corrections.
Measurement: value=9.2717 unit=kL
